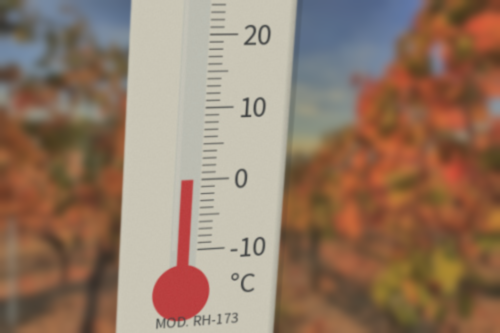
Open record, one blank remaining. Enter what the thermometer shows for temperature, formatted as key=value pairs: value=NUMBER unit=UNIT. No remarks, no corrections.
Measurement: value=0 unit=°C
